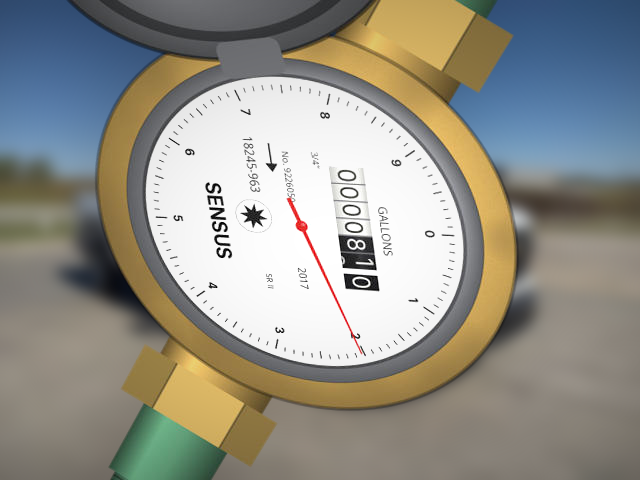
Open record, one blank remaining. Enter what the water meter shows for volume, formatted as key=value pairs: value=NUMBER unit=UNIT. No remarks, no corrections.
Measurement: value=812.0 unit=gal
